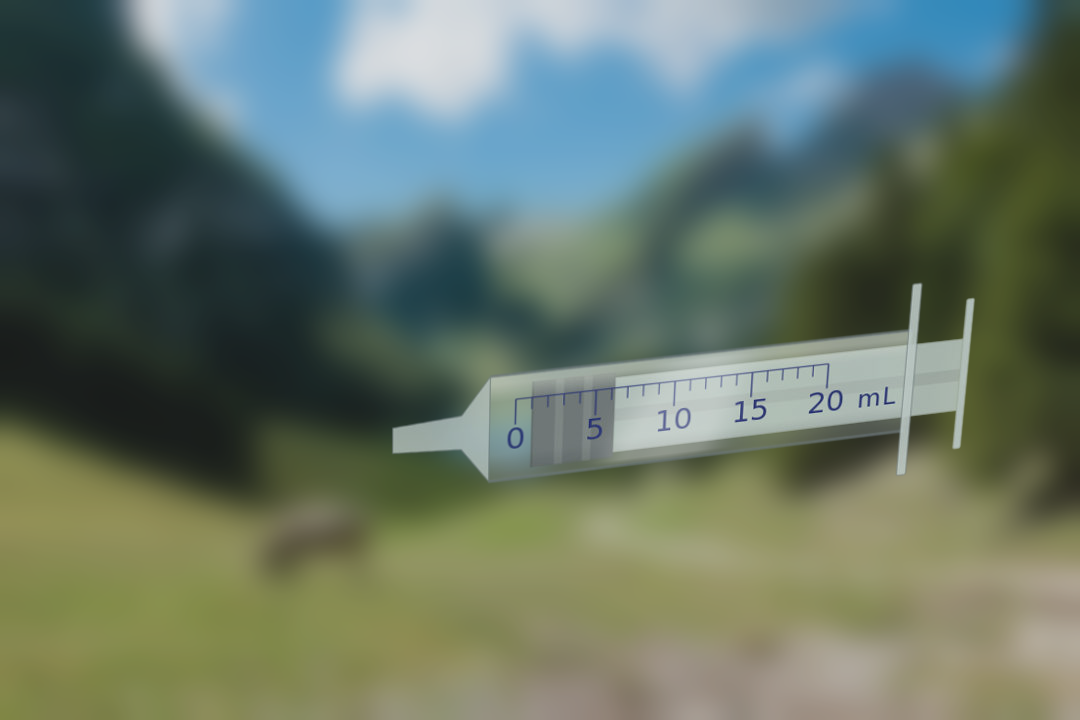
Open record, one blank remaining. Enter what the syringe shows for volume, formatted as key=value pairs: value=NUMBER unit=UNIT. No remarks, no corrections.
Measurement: value=1 unit=mL
